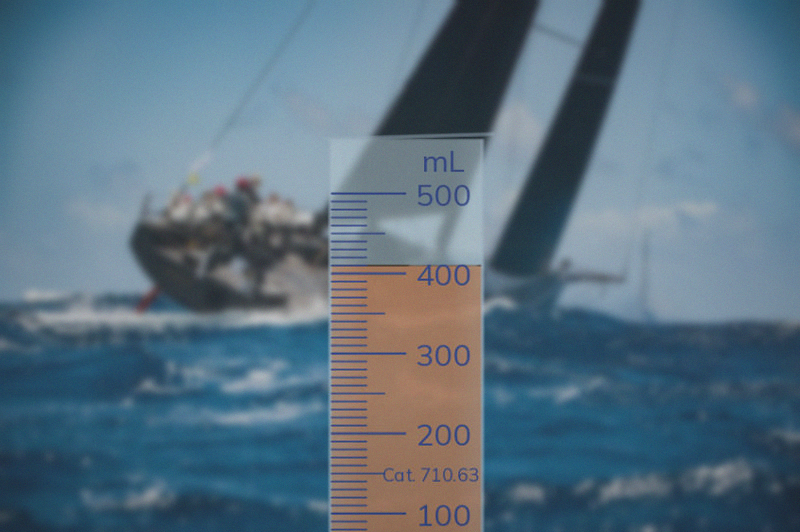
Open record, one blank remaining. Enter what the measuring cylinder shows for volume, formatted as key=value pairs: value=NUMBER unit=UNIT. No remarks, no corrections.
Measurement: value=410 unit=mL
